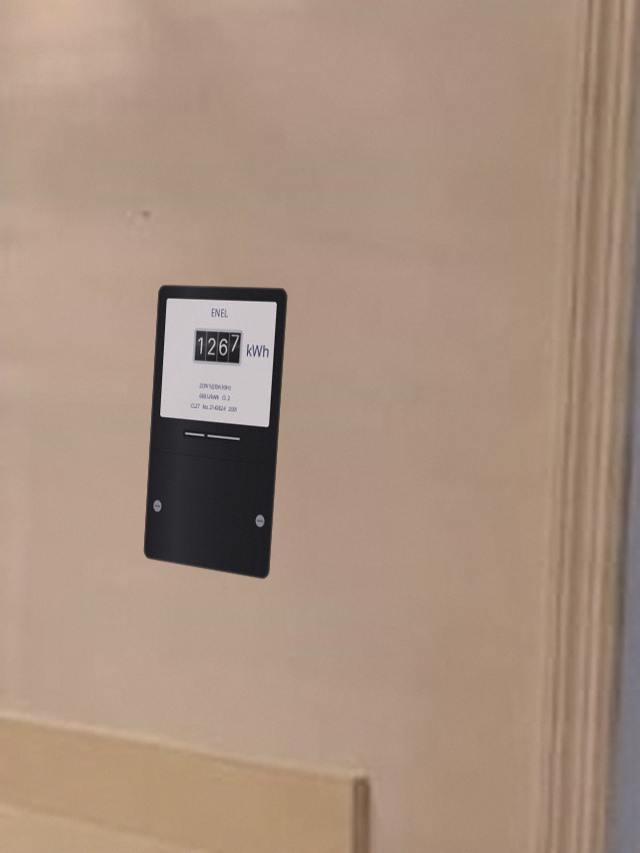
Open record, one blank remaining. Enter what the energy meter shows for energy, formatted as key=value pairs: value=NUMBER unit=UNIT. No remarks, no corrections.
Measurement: value=1267 unit=kWh
